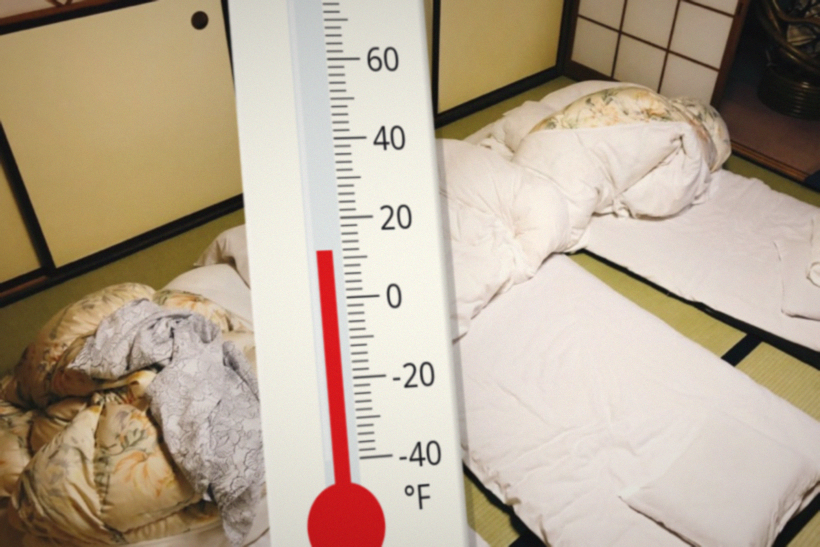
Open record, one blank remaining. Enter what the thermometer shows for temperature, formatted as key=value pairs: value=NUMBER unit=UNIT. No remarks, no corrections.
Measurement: value=12 unit=°F
